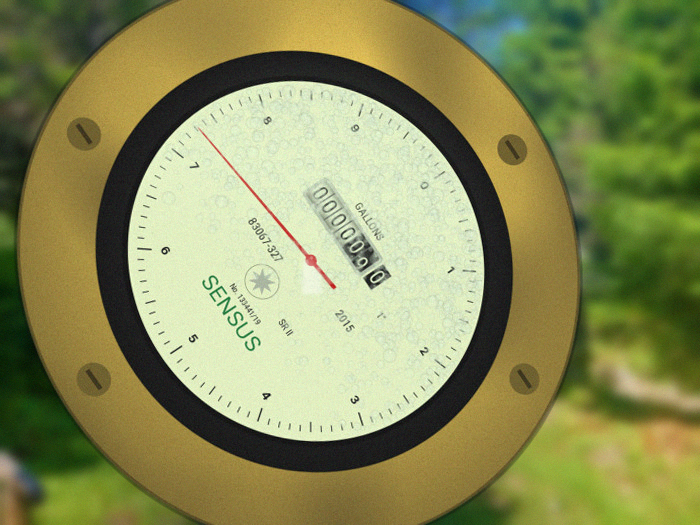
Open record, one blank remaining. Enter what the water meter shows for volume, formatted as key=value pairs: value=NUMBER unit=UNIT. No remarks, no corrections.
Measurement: value=87.3 unit=gal
